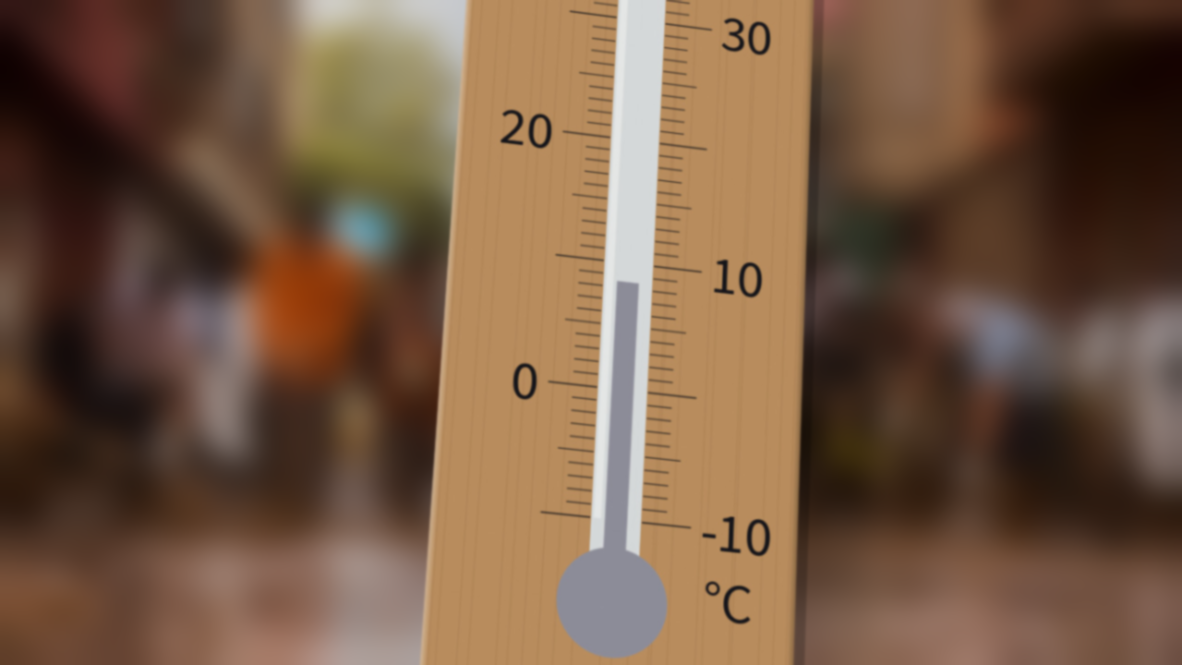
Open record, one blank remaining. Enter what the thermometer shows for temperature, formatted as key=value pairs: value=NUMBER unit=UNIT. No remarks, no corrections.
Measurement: value=8.5 unit=°C
